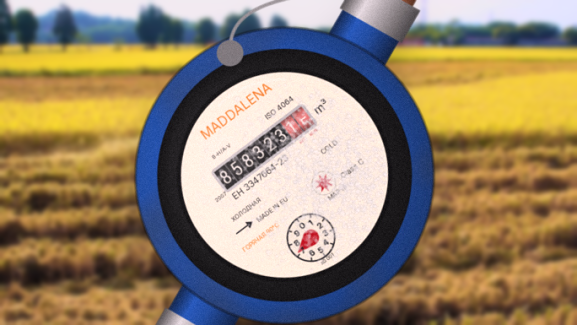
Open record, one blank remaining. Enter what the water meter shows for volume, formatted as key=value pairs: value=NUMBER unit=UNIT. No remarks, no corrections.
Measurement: value=858323.147 unit=m³
